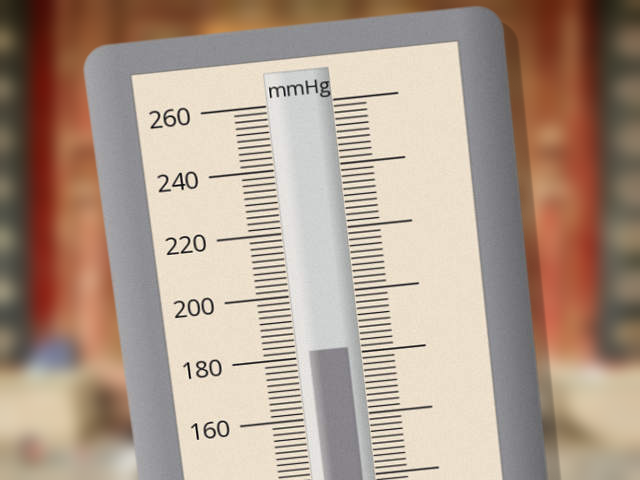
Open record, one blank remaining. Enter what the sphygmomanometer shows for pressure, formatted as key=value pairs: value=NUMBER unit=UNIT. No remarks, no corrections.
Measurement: value=182 unit=mmHg
